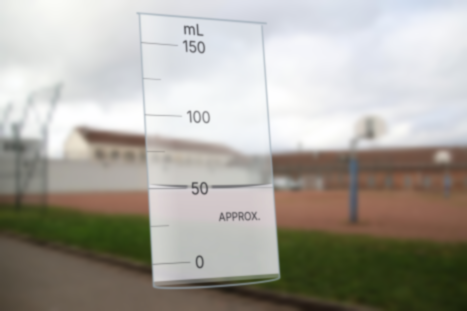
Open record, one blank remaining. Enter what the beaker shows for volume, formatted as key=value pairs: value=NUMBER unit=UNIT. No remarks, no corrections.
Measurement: value=50 unit=mL
